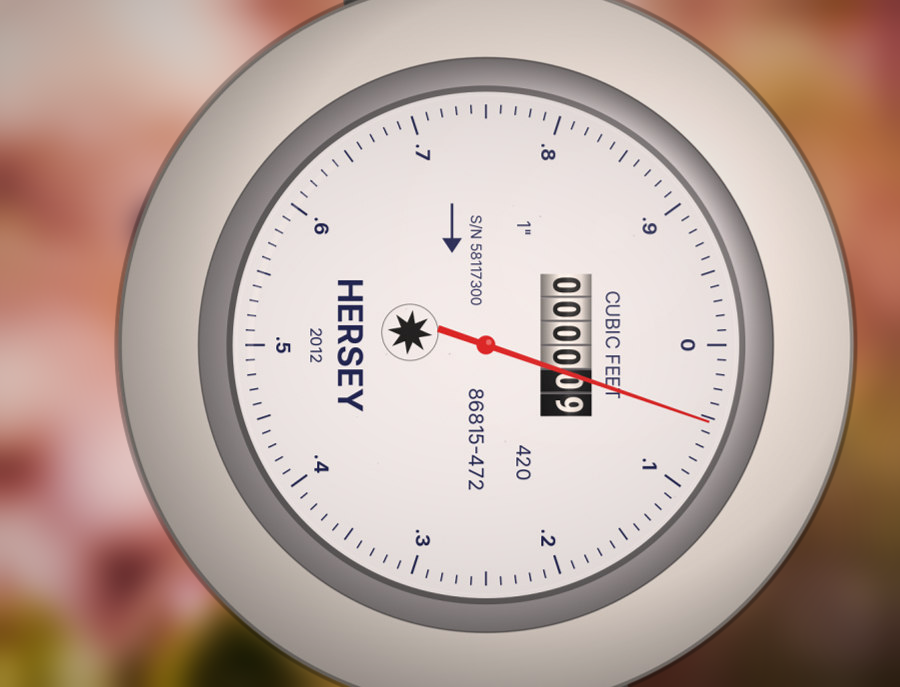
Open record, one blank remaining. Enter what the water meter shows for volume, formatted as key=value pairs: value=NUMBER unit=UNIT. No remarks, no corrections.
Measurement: value=9.05 unit=ft³
